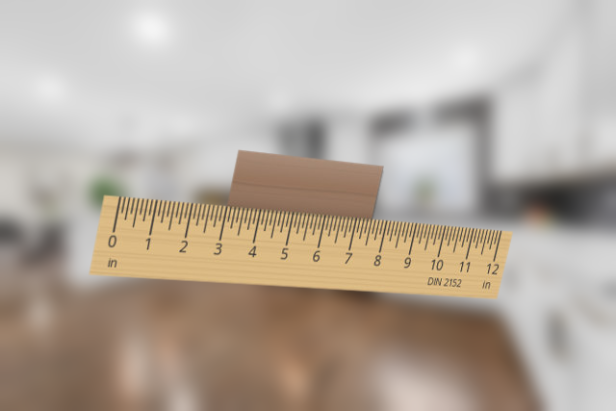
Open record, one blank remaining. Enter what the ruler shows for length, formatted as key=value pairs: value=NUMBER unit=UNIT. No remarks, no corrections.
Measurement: value=4.5 unit=in
